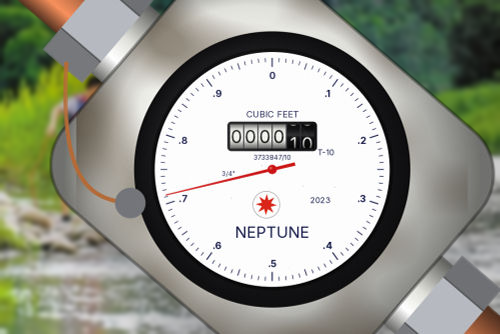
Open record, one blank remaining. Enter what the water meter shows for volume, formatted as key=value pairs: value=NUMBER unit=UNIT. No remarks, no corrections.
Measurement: value=9.71 unit=ft³
